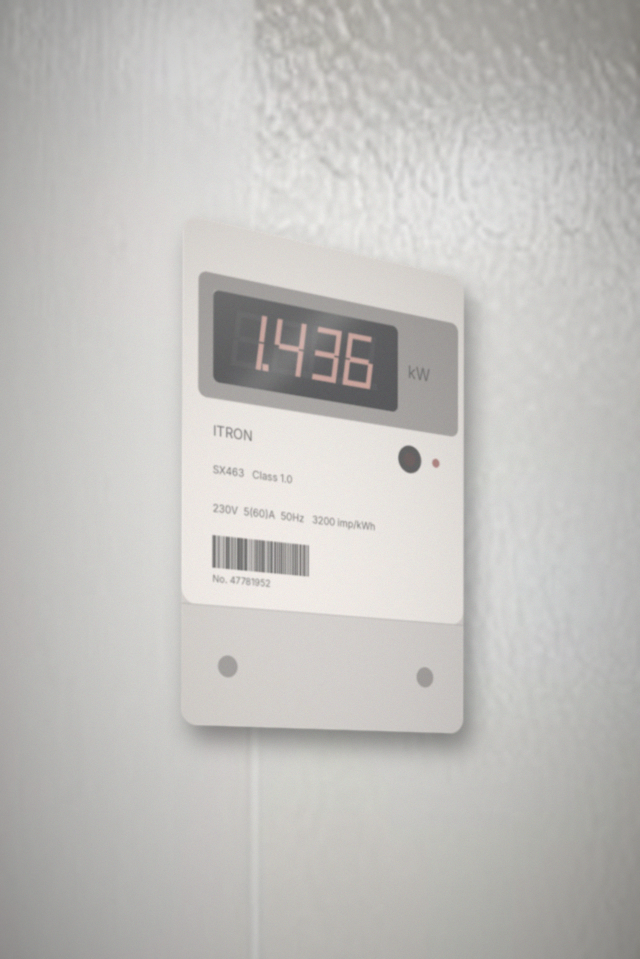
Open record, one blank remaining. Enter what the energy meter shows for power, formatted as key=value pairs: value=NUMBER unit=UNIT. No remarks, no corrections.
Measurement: value=1.436 unit=kW
